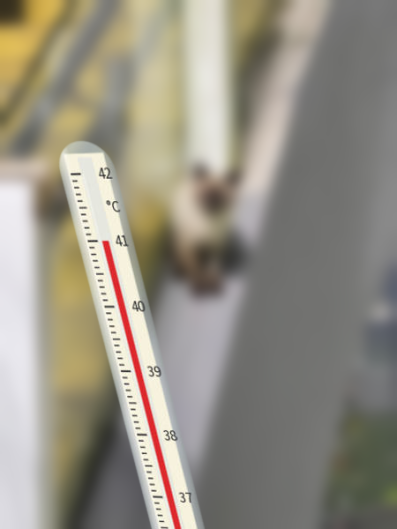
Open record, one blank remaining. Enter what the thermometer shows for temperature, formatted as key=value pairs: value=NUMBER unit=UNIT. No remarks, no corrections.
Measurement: value=41 unit=°C
